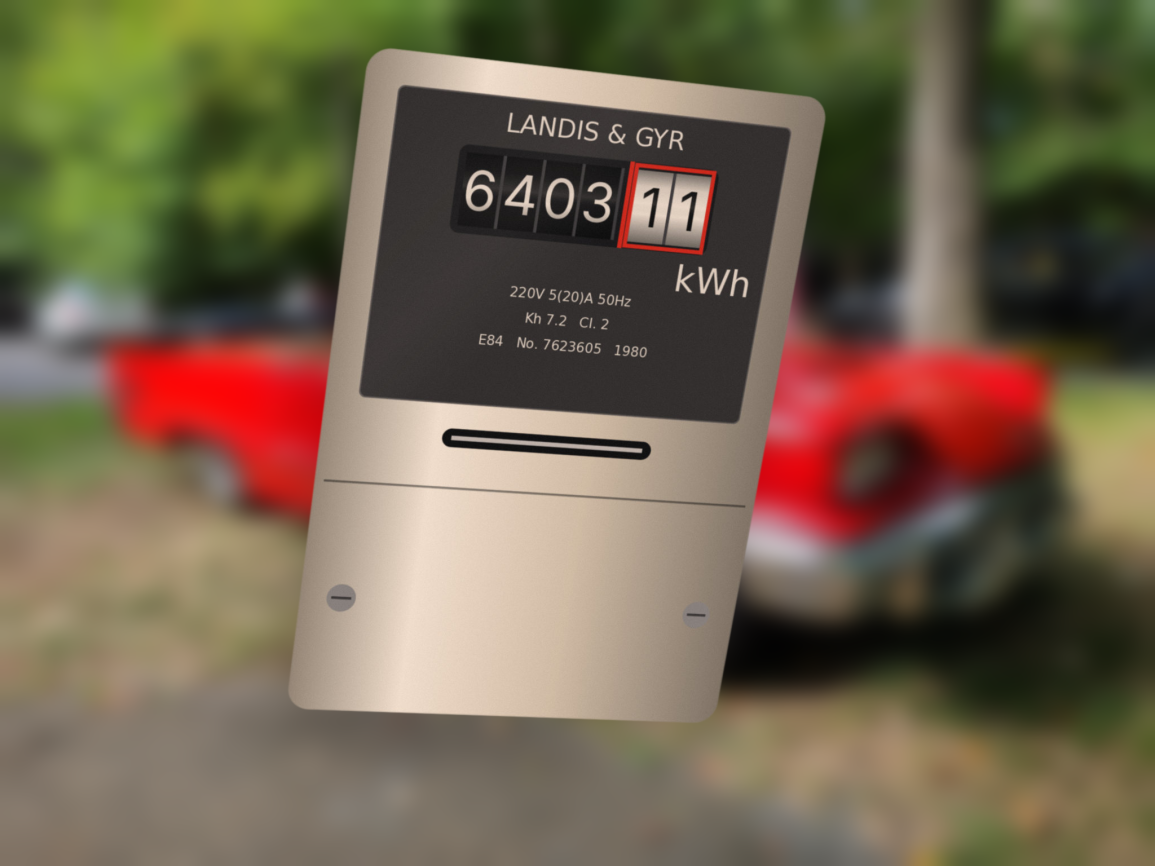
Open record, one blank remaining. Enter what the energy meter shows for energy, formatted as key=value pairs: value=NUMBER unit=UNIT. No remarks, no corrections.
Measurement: value=6403.11 unit=kWh
